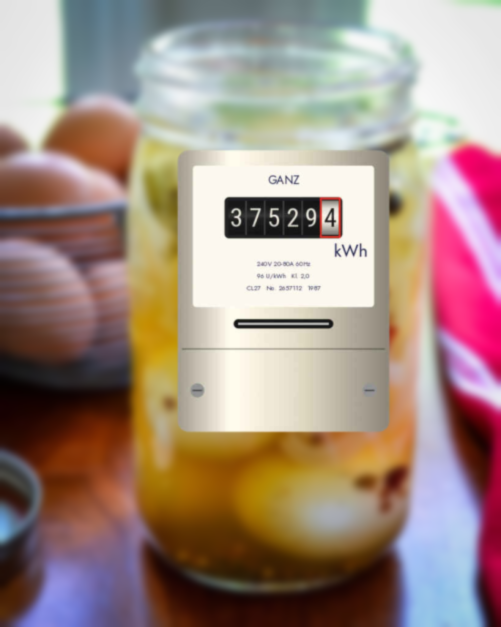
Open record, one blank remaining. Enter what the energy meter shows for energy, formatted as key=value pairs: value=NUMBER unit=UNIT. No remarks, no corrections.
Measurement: value=37529.4 unit=kWh
